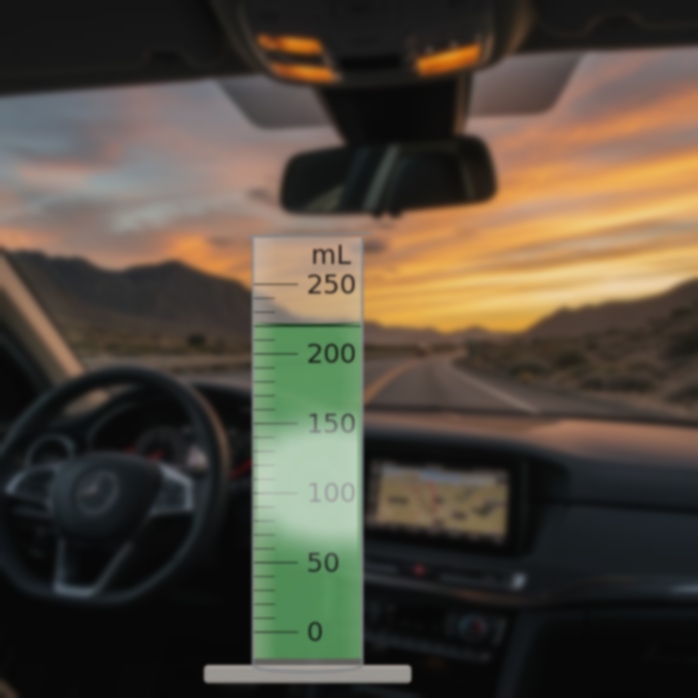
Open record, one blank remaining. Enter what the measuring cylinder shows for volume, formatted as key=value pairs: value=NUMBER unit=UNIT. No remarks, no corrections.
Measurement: value=220 unit=mL
